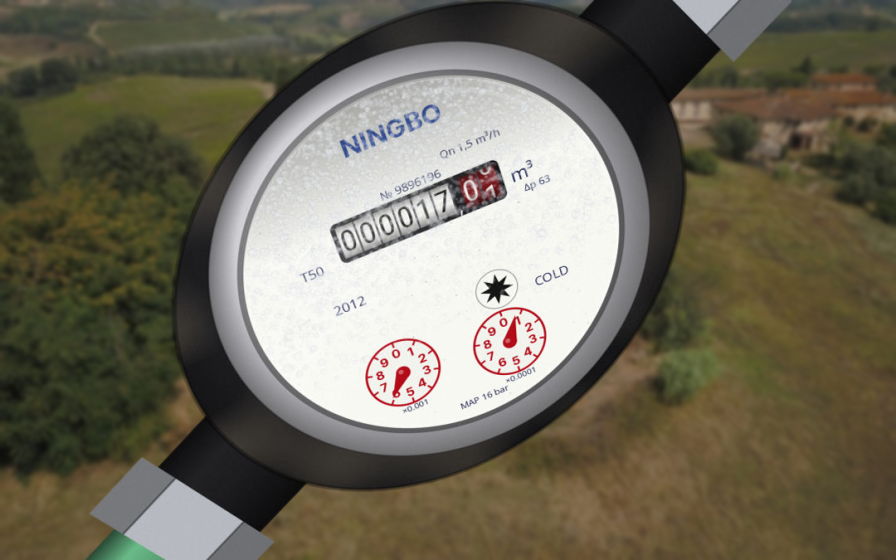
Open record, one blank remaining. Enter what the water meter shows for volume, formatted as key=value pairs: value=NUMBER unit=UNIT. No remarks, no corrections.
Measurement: value=17.0060 unit=m³
